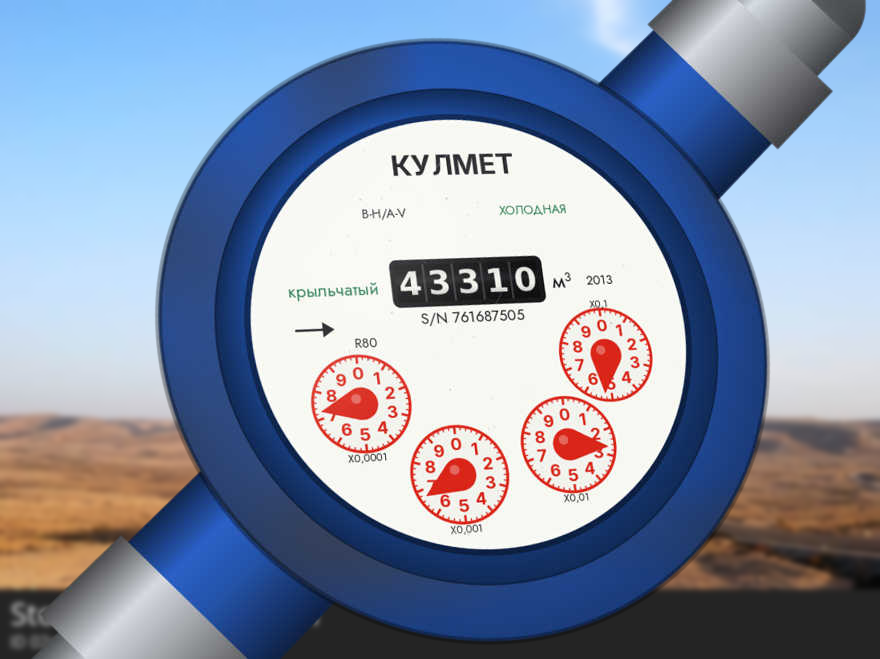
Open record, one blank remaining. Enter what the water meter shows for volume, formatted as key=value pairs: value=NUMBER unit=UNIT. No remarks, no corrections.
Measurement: value=43310.5267 unit=m³
